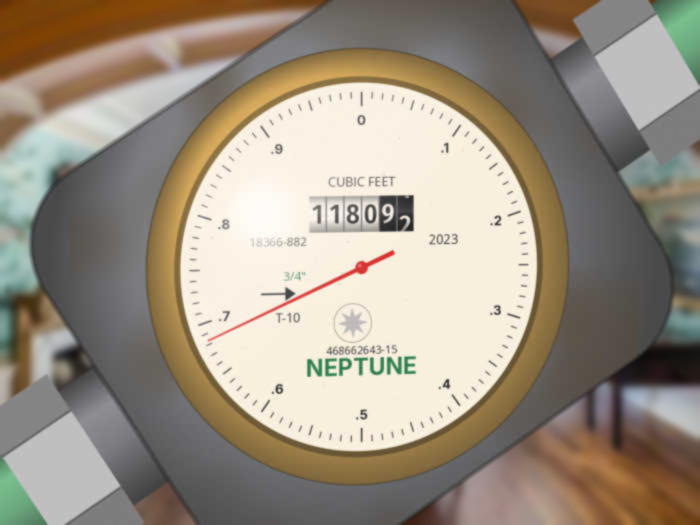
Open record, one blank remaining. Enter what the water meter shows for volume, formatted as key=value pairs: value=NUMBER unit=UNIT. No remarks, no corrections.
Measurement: value=118091.68 unit=ft³
